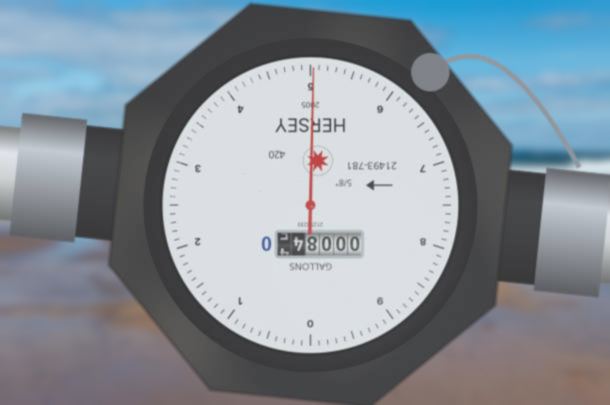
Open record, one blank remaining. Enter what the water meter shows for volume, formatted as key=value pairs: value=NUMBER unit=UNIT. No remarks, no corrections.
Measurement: value=8445.0 unit=gal
